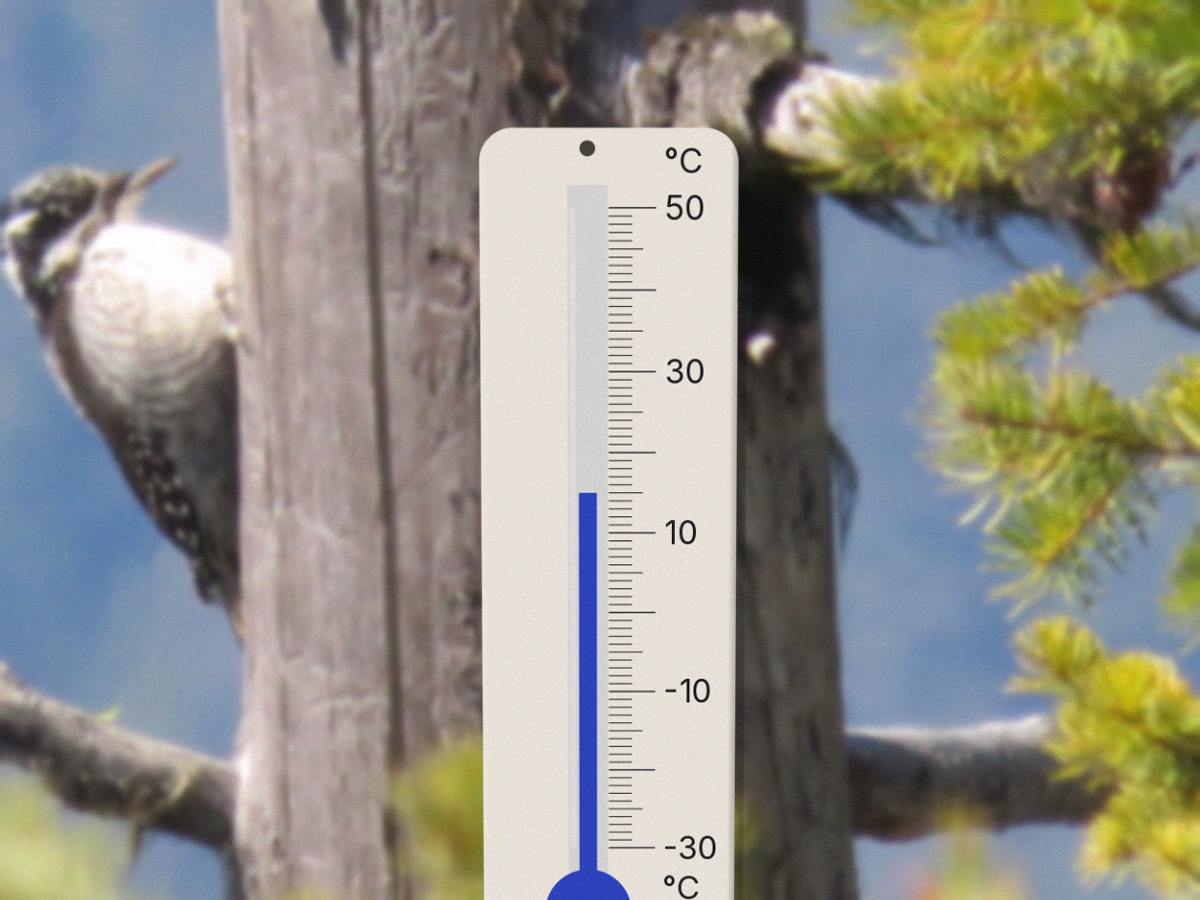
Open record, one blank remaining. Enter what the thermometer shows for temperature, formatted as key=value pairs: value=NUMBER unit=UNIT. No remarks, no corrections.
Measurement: value=15 unit=°C
